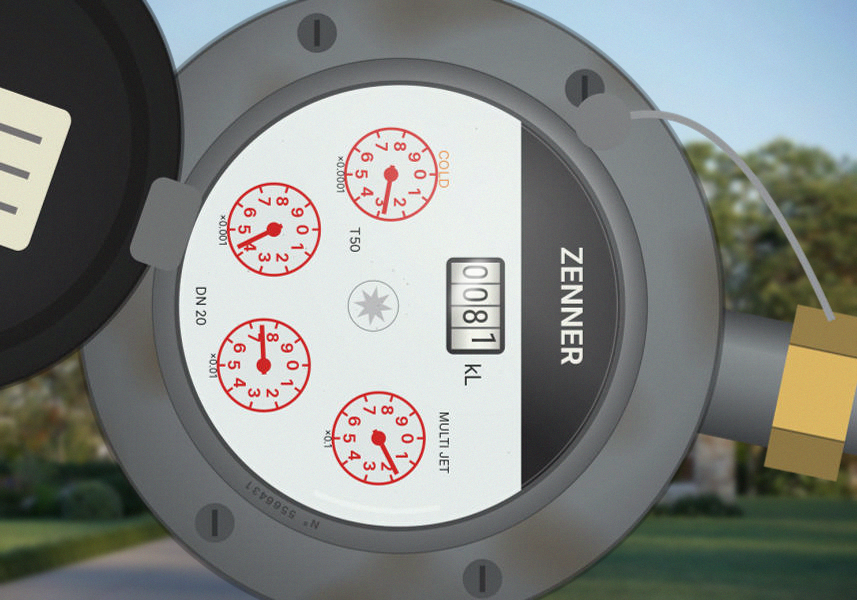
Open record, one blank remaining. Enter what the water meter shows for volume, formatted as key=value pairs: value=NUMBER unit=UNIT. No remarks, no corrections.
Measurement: value=81.1742 unit=kL
